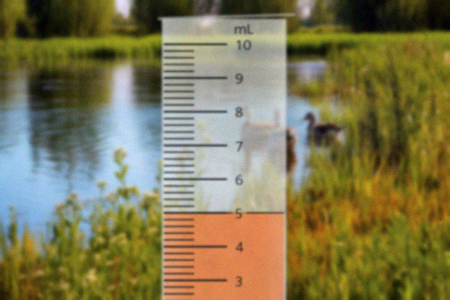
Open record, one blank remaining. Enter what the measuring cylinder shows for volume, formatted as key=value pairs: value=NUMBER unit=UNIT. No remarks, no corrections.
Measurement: value=5 unit=mL
